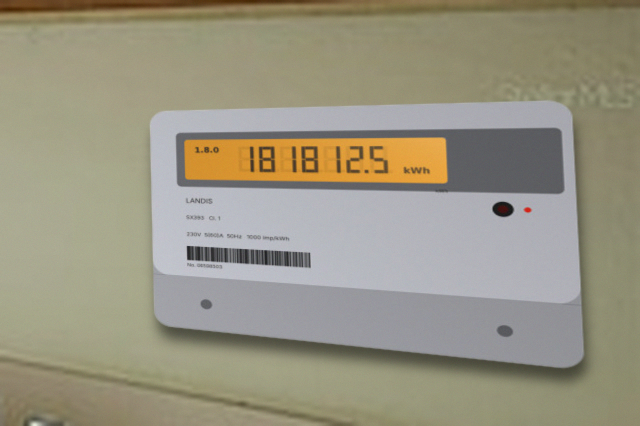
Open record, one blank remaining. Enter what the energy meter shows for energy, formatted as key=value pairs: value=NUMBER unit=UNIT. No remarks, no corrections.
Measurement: value=181812.5 unit=kWh
